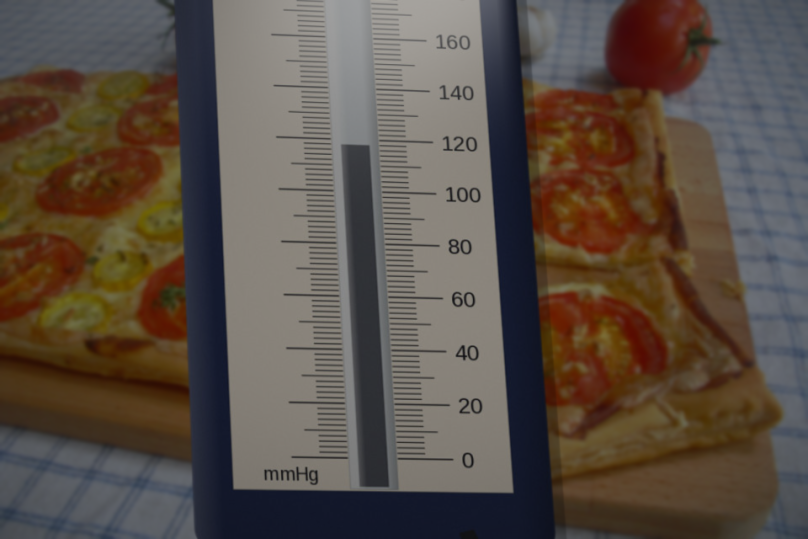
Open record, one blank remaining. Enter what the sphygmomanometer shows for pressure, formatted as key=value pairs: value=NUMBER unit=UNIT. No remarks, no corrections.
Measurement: value=118 unit=mmHg
